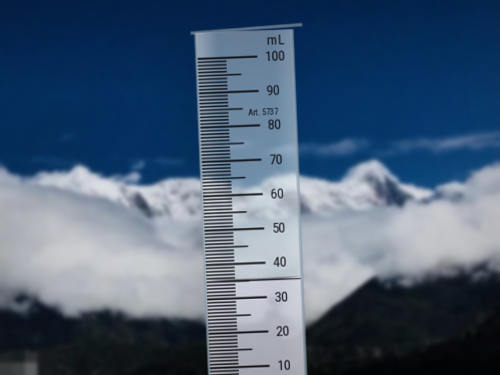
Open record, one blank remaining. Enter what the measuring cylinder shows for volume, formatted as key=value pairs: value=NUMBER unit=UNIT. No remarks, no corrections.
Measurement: value=35 unit=mL
